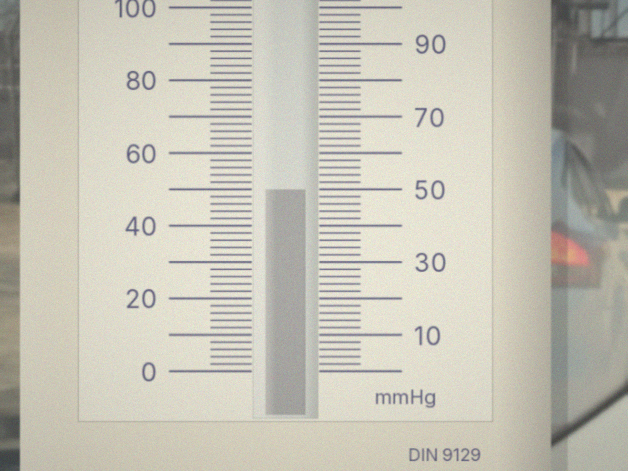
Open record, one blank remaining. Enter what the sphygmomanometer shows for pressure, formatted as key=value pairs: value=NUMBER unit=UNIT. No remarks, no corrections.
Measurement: value=50 unit=mmHg
